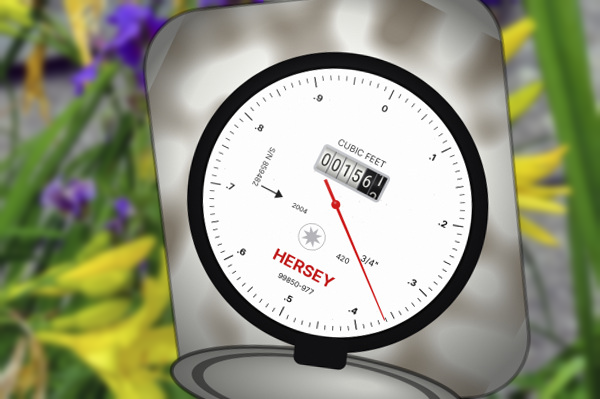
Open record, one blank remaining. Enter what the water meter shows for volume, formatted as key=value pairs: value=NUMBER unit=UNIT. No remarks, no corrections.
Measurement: value=1561.36 unit=ft³
